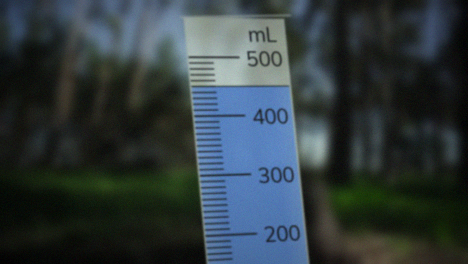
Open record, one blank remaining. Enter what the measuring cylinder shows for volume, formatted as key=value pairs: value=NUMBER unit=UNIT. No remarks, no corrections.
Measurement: value=450 unit=mL
